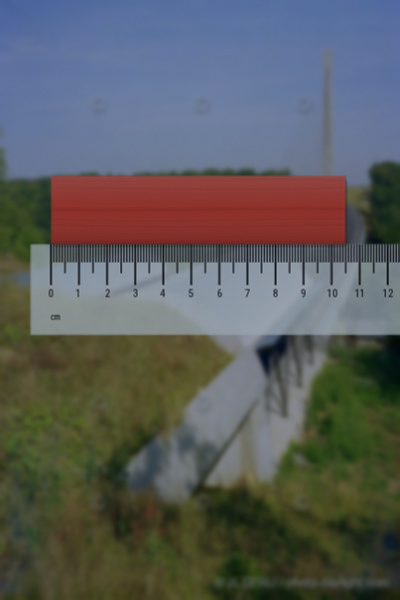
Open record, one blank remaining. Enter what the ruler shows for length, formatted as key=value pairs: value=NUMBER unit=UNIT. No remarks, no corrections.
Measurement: value=10.5 unit=cm
